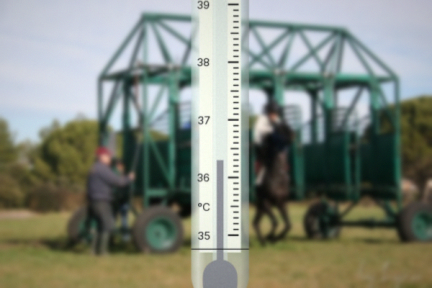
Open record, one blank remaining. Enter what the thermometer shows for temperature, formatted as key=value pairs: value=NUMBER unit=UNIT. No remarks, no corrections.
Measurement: value=36.3 unit=°C
